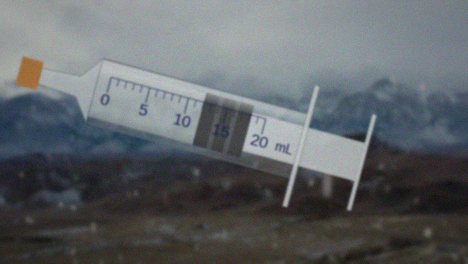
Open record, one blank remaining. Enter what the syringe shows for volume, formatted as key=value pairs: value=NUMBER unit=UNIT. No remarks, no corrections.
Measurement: value=12 unit=mL
